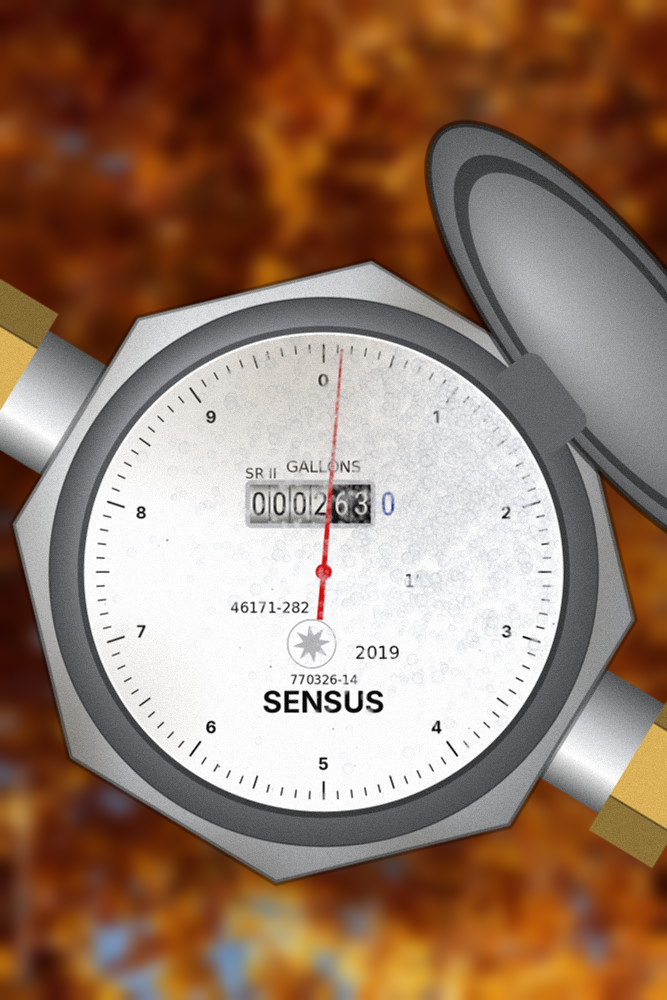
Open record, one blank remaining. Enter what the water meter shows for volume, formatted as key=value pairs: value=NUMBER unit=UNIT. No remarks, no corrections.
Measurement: value=2630.1 unit=gal
